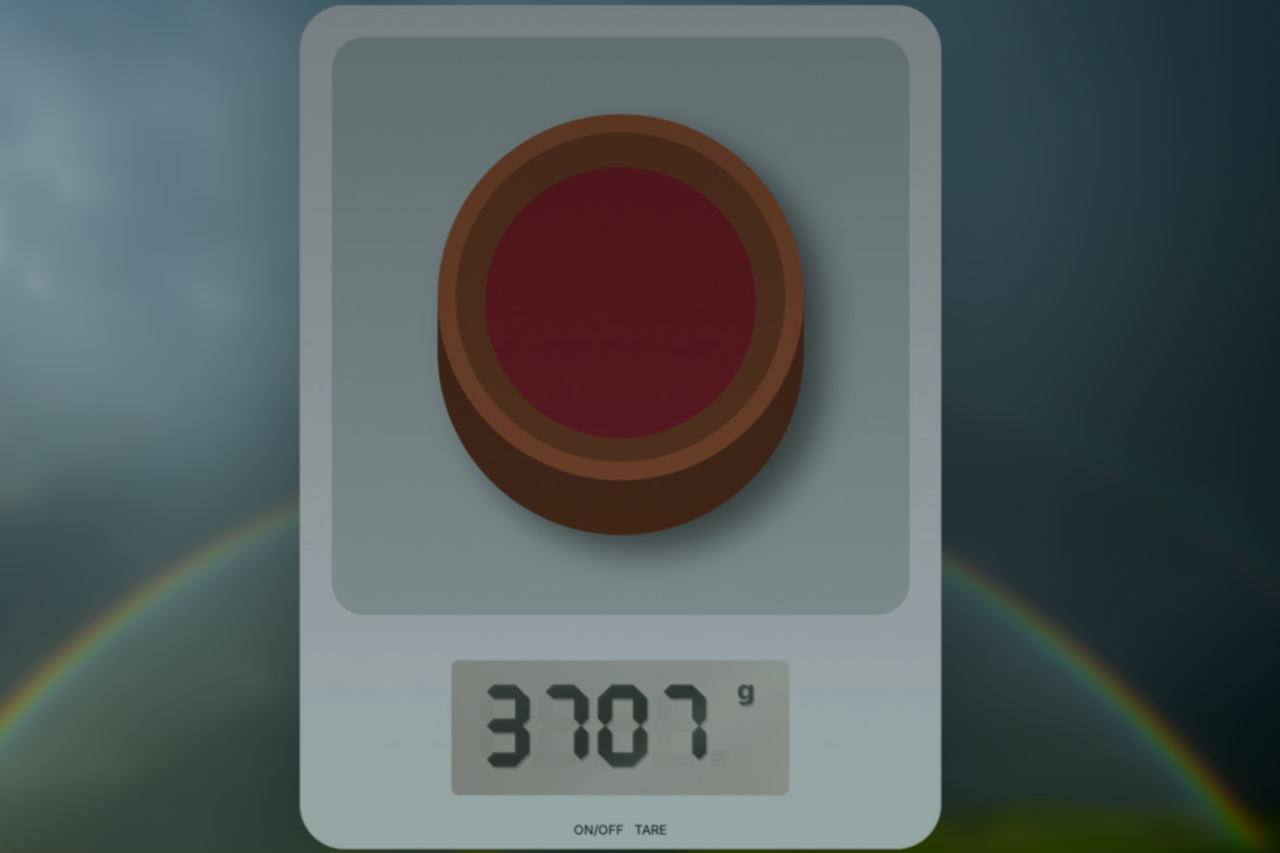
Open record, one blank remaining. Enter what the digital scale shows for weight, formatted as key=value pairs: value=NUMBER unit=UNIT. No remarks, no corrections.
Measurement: value=3707 unit=g
